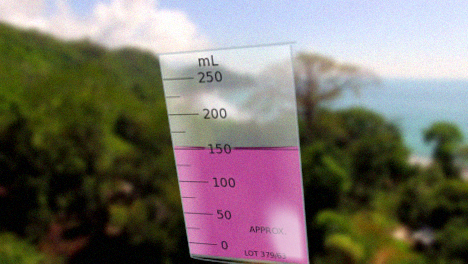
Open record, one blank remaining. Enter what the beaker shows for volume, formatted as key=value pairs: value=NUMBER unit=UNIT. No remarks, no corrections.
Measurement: value=150 unit=mL
